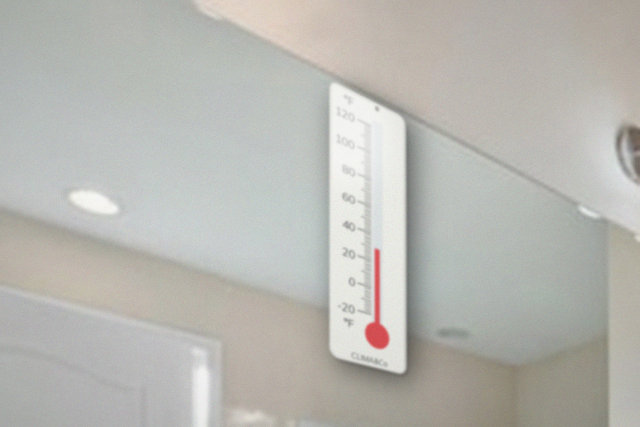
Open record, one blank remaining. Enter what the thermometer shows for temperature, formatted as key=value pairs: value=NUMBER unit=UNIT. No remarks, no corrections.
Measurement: value=30 unit=°F
